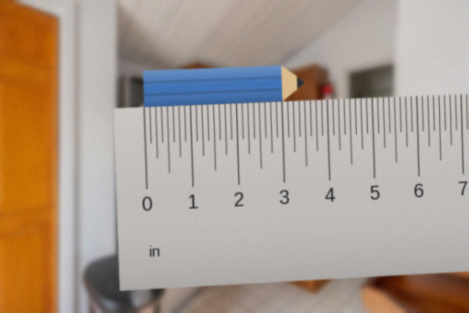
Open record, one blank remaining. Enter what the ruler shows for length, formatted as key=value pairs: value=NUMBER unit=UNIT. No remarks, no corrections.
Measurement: value=3.5 unit=in
